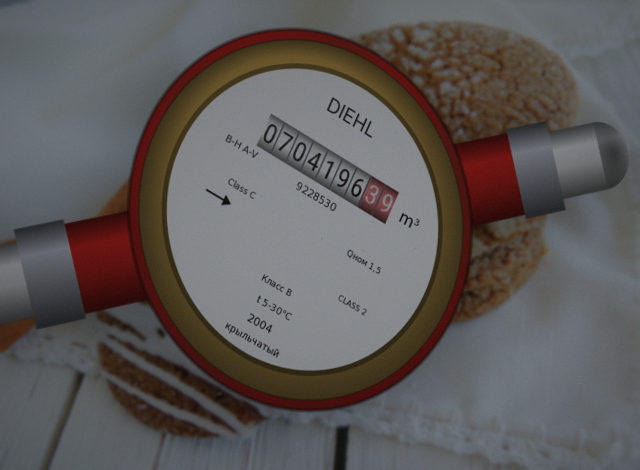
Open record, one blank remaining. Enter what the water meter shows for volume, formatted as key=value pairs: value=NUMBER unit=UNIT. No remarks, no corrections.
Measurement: value=704196.39 unit=m³
